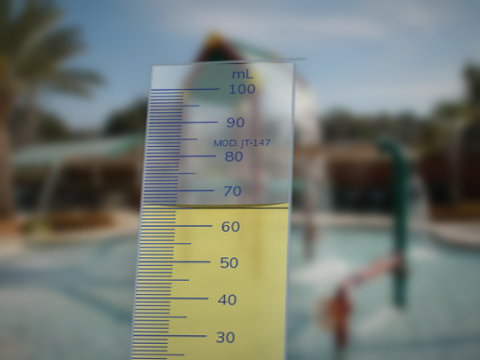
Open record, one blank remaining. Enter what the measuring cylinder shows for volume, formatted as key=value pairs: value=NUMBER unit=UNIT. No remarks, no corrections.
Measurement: value=65 unit=mL
